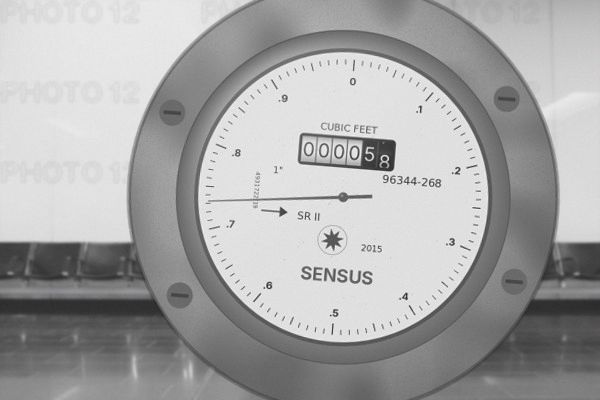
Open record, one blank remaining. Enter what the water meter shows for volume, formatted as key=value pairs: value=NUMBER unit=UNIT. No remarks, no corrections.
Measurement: value=57.73 unit=ft³
